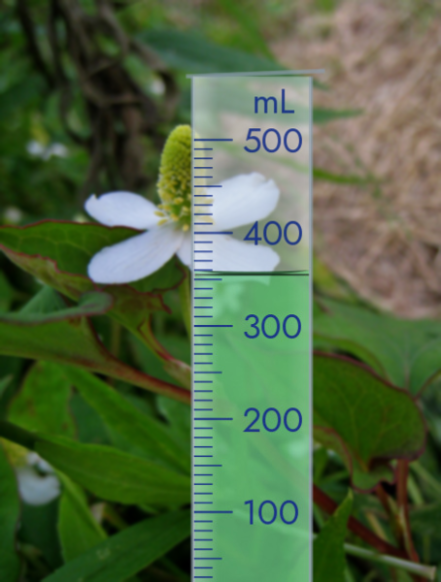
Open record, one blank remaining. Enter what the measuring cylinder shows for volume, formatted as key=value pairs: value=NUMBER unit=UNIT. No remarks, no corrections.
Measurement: value=355 unit=mL
